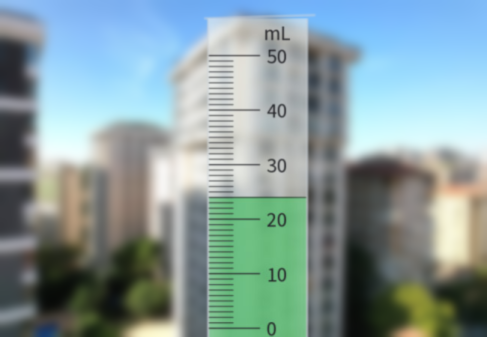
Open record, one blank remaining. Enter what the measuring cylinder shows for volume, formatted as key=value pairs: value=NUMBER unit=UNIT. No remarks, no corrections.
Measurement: value=24 unit=mL
